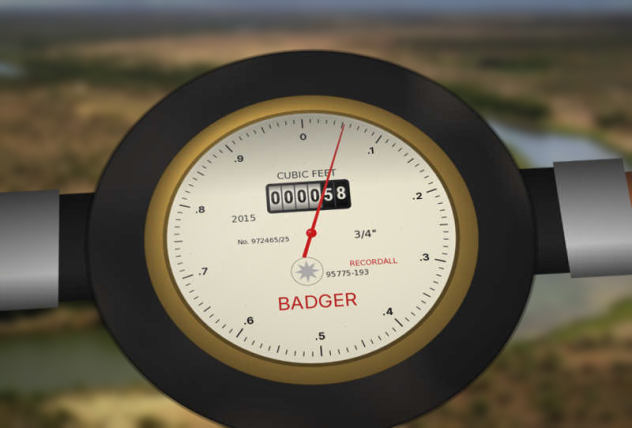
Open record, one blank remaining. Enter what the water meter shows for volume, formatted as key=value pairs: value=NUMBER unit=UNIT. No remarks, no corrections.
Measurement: value=58.05 unit=ft³
